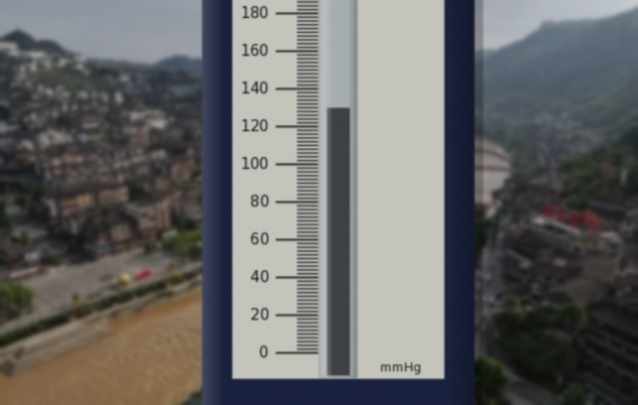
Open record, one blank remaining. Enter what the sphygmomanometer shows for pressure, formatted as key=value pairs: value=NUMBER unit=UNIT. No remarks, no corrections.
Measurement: value=130 unit=mmHg
